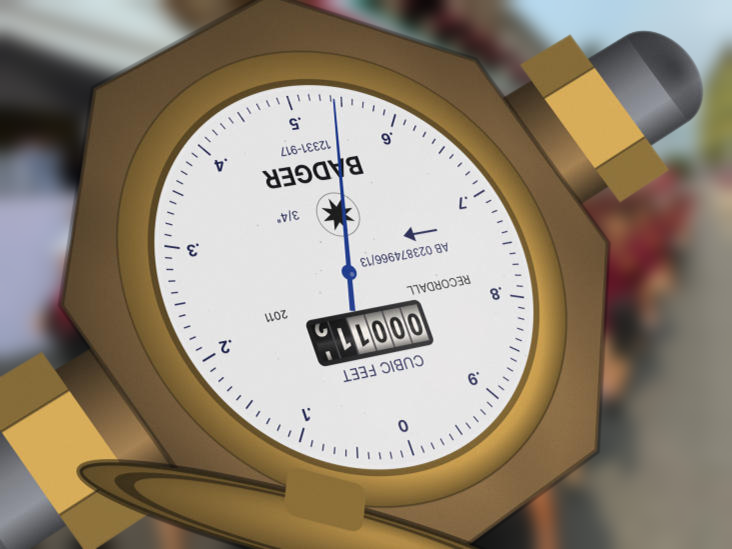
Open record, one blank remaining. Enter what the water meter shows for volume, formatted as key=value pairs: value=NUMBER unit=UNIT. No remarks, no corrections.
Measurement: value=111.54 unit=ft³
